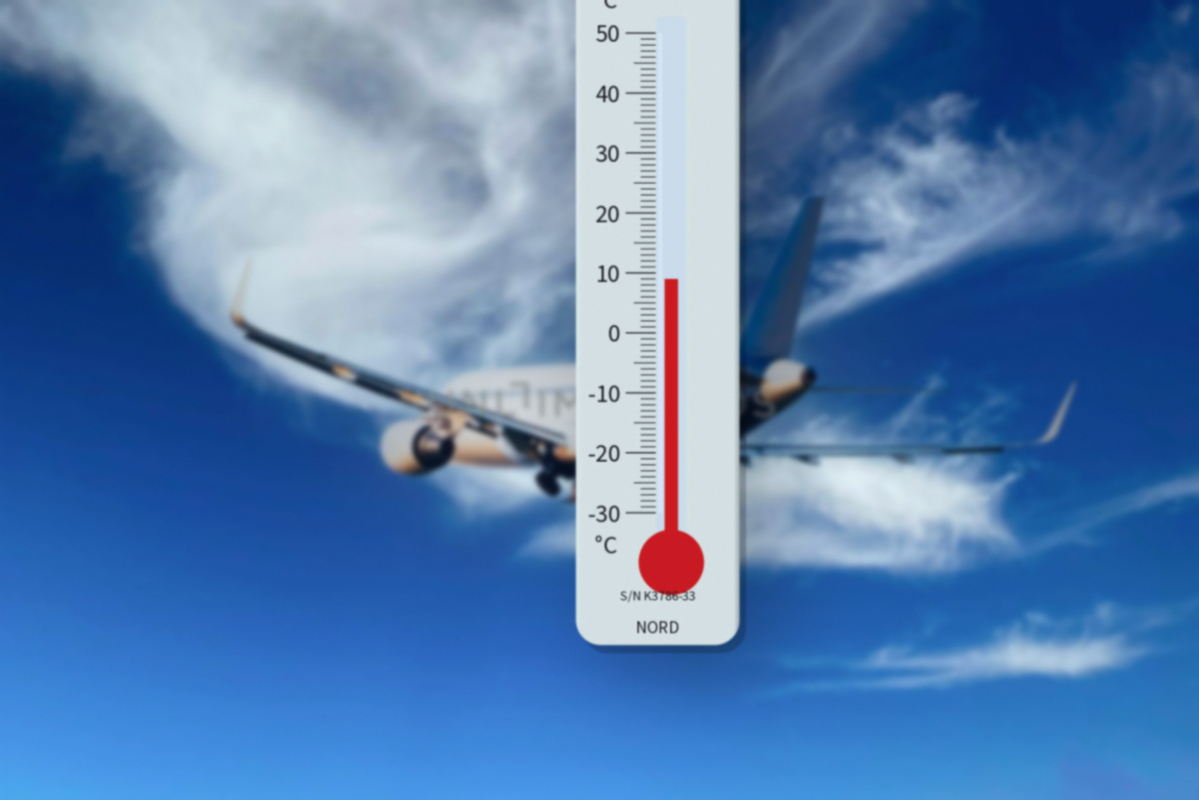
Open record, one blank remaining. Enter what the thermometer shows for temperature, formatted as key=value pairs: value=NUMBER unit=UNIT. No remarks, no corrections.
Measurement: value=9 unit=°C
